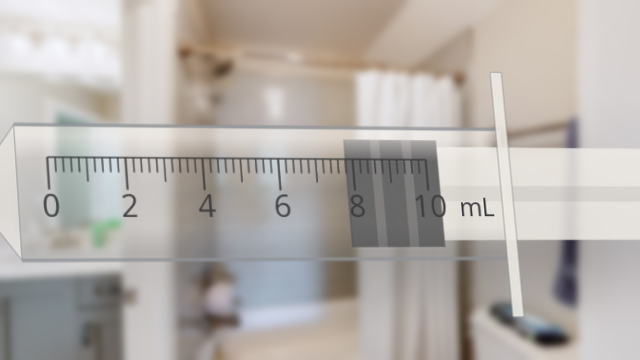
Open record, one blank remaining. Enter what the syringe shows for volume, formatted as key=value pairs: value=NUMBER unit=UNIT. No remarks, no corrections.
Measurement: value=7.8 unit=mL
